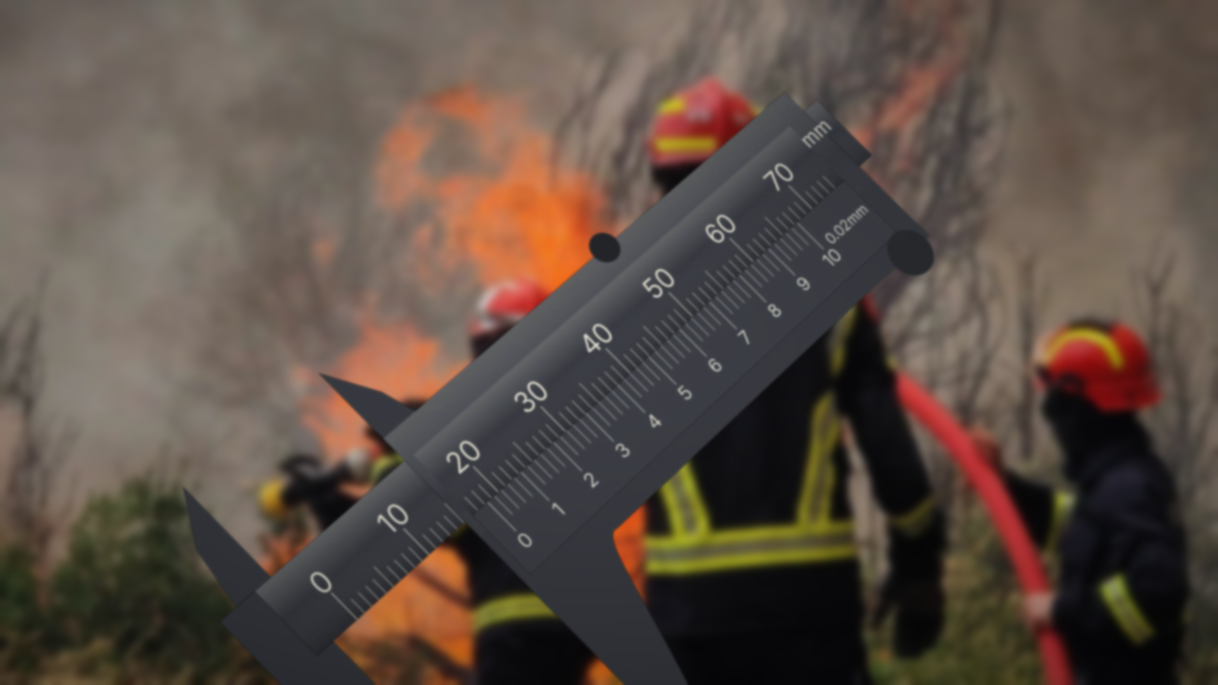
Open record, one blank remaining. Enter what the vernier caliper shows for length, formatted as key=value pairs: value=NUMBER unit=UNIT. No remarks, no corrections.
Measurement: value=18.4 unit=mm
